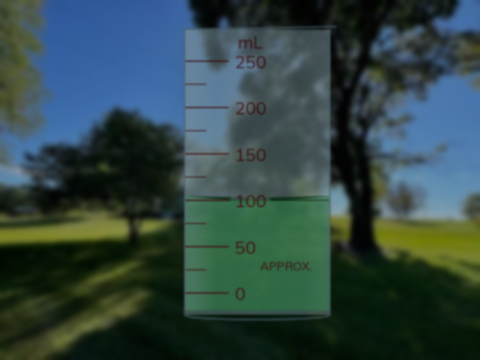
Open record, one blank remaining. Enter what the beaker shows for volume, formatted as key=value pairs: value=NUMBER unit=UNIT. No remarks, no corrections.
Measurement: value=100 unit=mL
